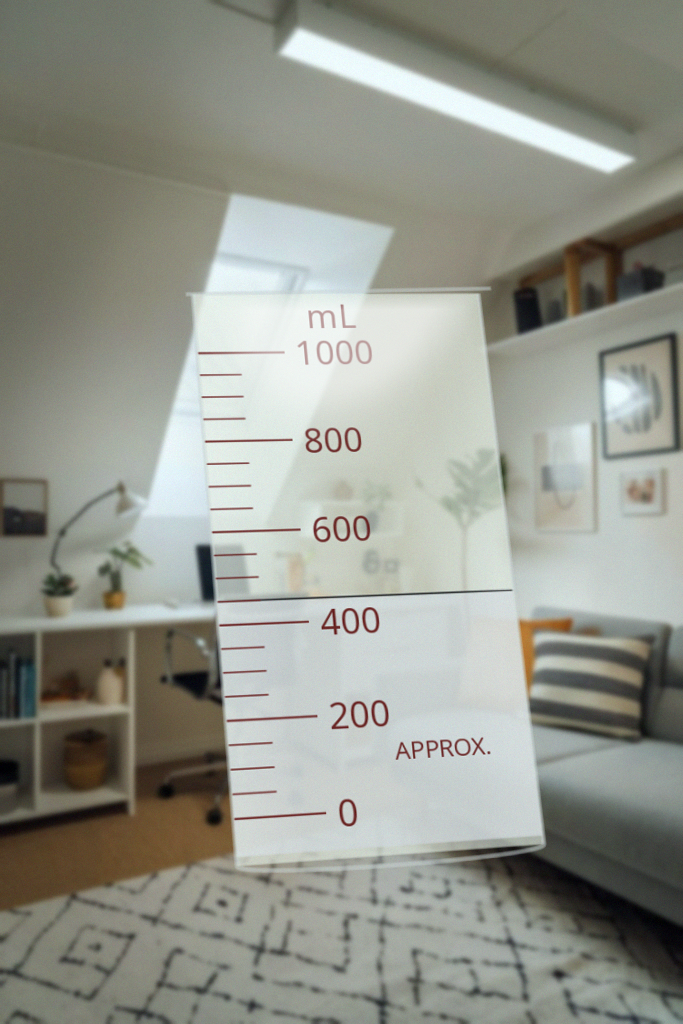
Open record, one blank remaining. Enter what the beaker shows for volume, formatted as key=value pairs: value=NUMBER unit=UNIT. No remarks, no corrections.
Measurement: value=450 unit=mL
